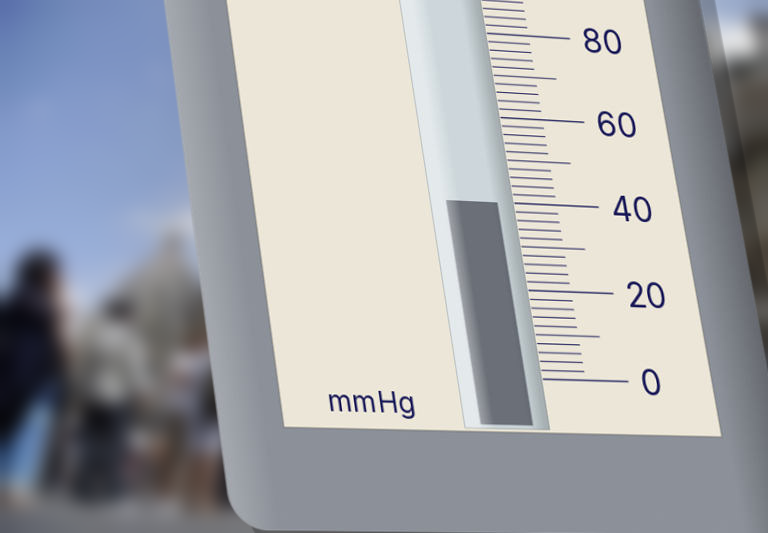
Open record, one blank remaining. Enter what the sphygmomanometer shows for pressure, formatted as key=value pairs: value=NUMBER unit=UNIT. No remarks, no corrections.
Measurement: value=40 unit=mmHg
